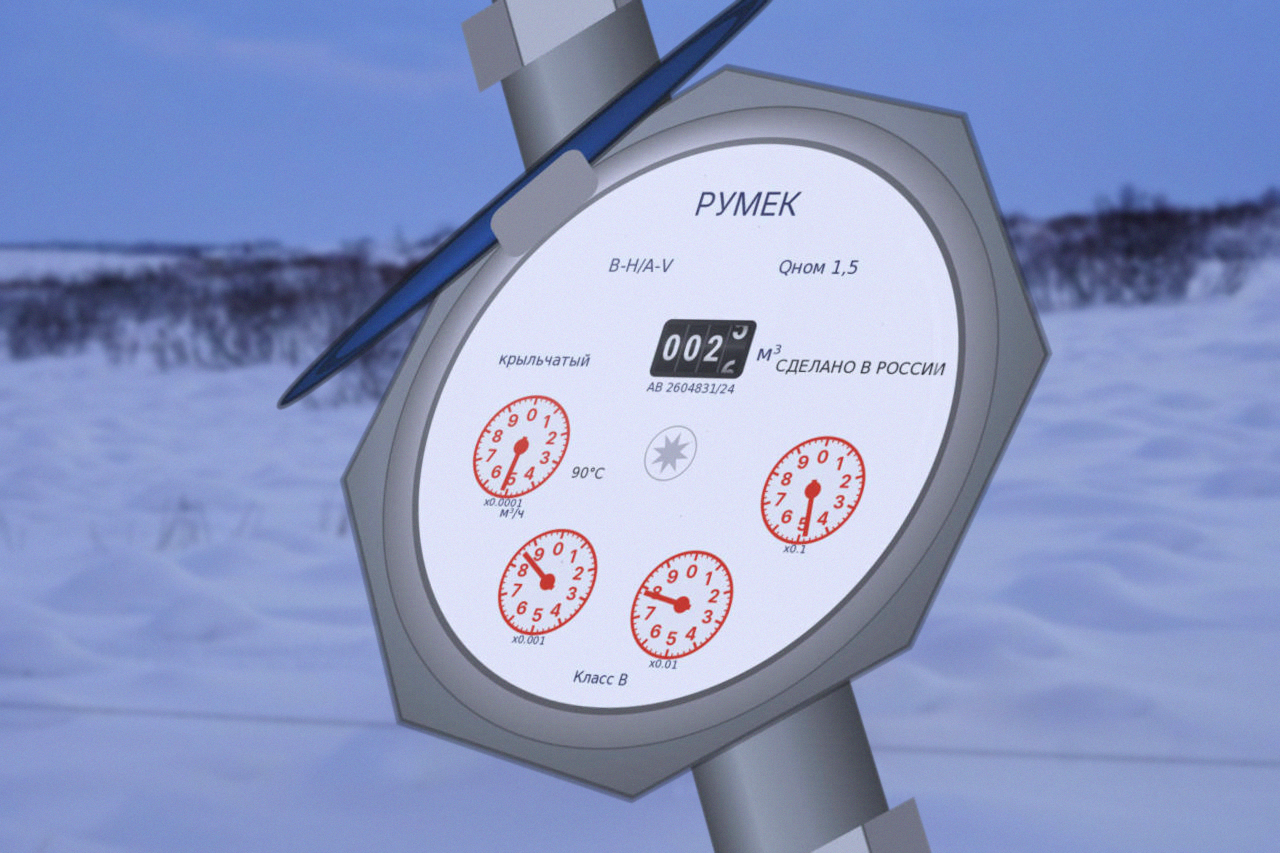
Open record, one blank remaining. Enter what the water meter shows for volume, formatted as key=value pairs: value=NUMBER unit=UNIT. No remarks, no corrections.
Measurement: value=25.4785 unit=m³
